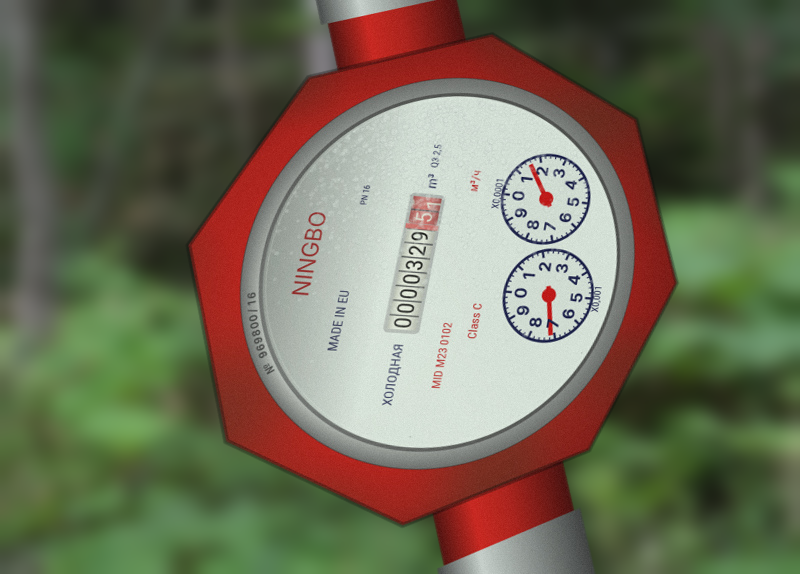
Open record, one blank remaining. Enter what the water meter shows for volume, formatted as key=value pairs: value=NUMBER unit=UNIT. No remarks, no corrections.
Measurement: value=329.5071 unit=m³
